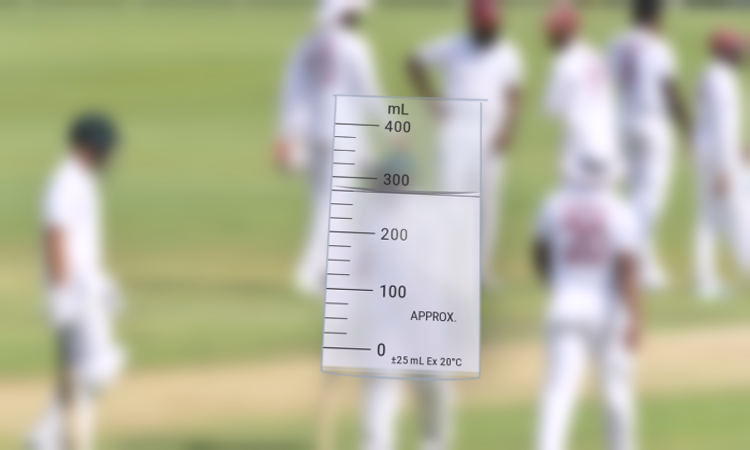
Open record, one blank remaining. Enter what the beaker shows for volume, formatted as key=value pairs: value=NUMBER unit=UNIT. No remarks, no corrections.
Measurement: value=275 unit=mL
